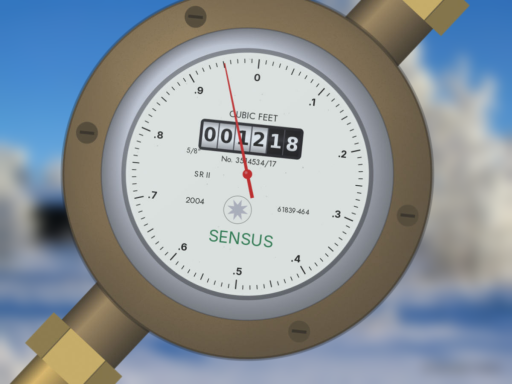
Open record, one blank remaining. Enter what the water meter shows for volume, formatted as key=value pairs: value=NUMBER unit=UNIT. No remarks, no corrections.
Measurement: value=1217.95 unit=ft³
